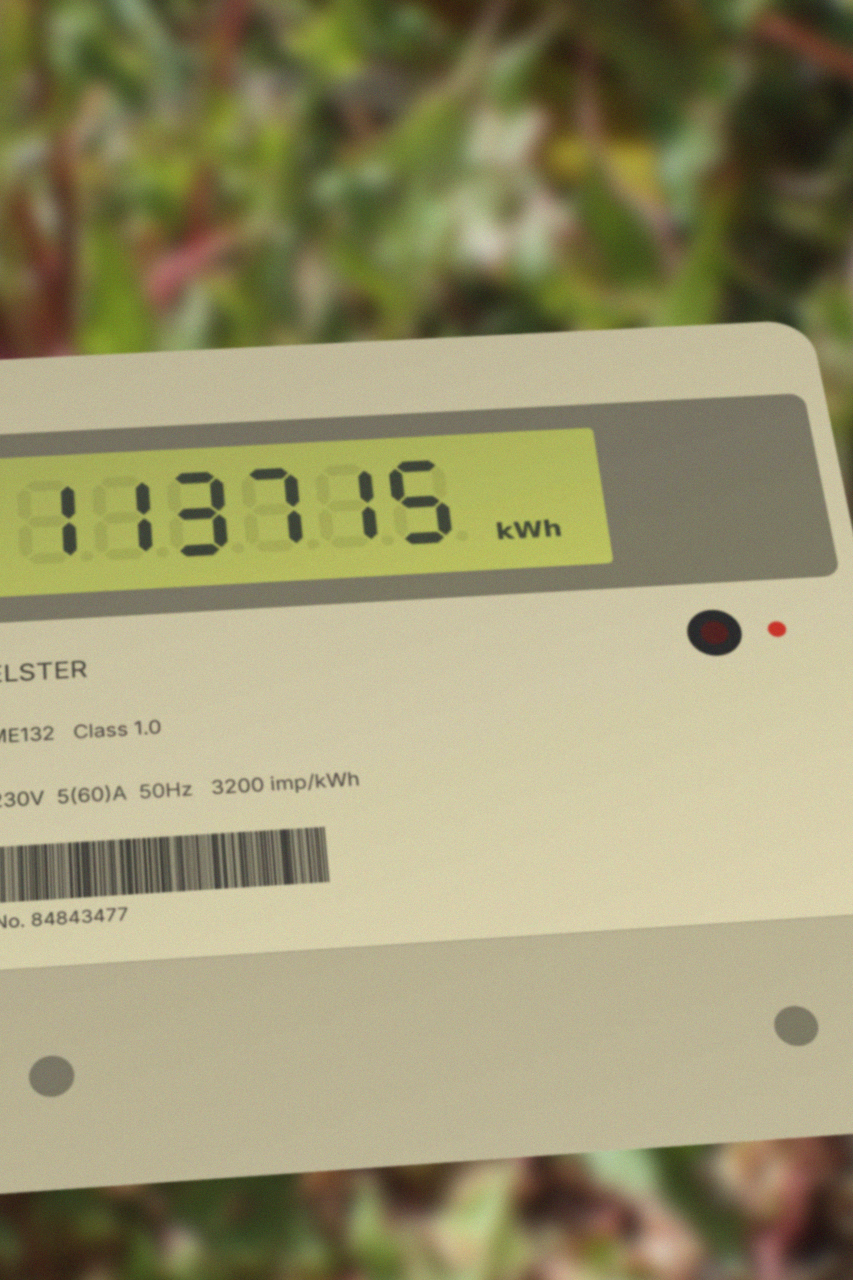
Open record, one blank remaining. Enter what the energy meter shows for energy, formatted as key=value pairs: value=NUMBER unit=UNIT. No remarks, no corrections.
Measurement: value=113715 unit=kWh
